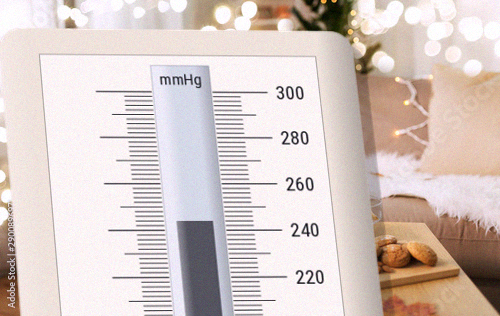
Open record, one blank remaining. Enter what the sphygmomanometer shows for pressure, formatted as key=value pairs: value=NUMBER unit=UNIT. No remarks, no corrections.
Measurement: value=244 unit=mmHg
